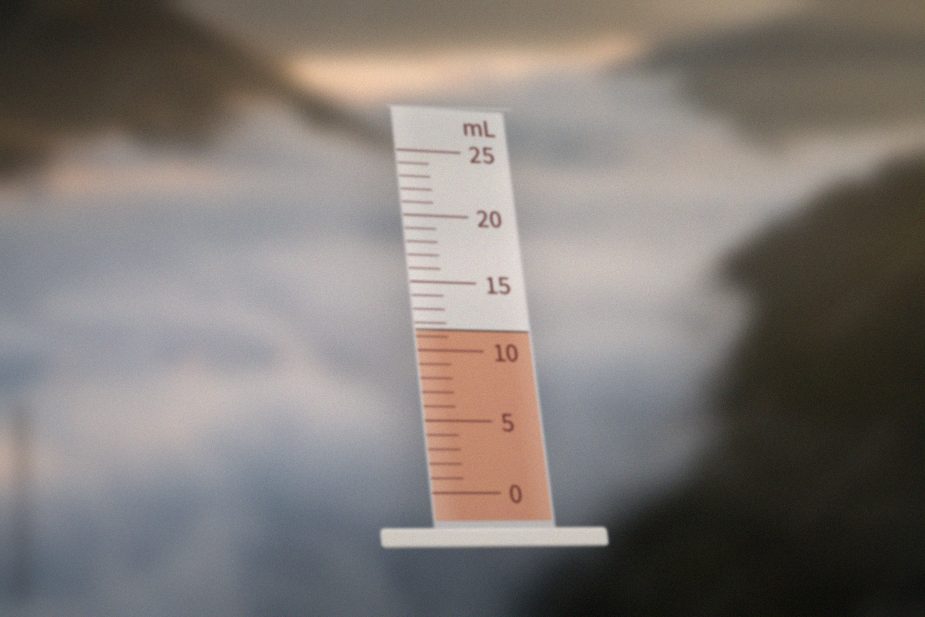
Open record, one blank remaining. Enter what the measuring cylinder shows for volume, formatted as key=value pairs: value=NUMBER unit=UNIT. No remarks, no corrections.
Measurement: value=11.5 unit=mL
